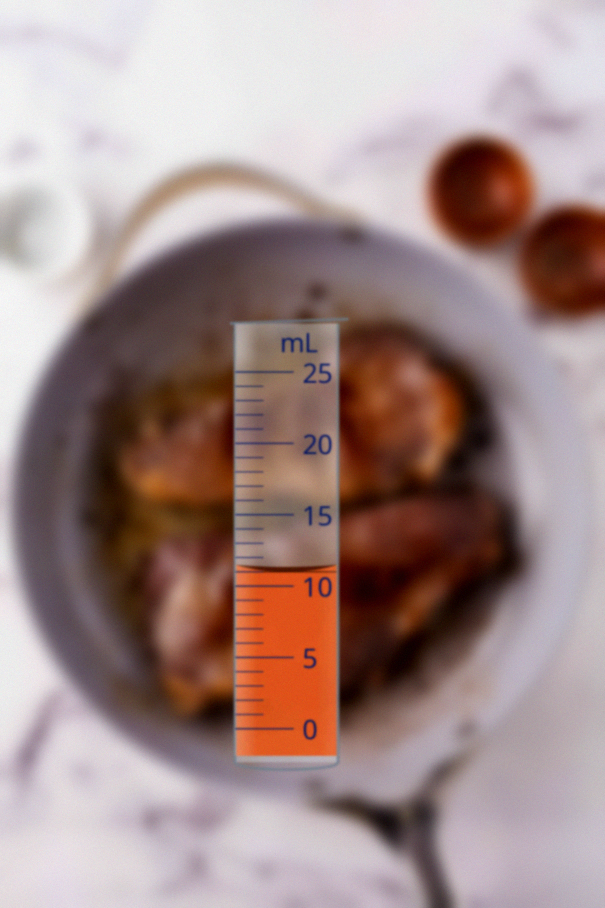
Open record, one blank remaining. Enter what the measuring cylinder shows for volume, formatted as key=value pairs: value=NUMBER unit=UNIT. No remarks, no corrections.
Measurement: value=11 unit=mL
